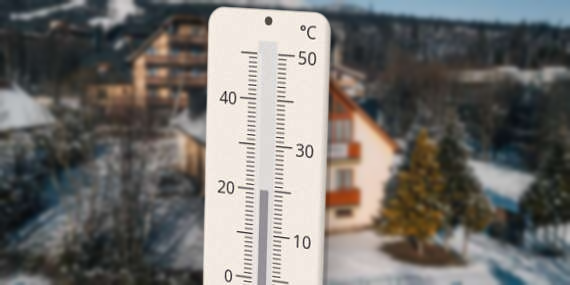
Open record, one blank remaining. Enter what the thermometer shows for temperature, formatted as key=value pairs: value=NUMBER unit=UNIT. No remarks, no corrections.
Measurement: value=20 unit=°C
